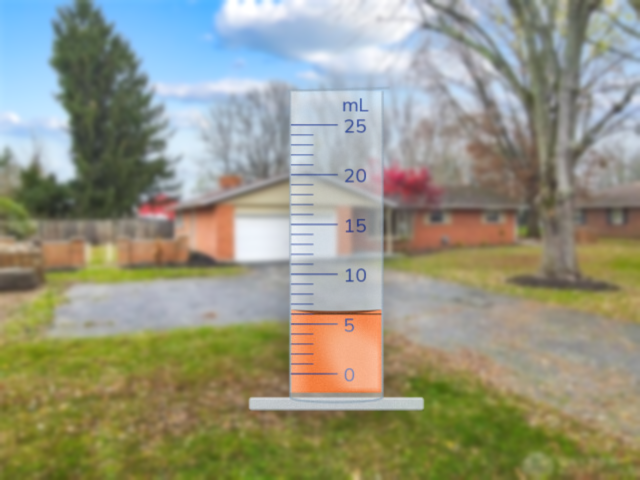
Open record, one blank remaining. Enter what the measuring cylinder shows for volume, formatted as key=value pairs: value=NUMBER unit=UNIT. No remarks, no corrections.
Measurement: value=6 unit=mL
